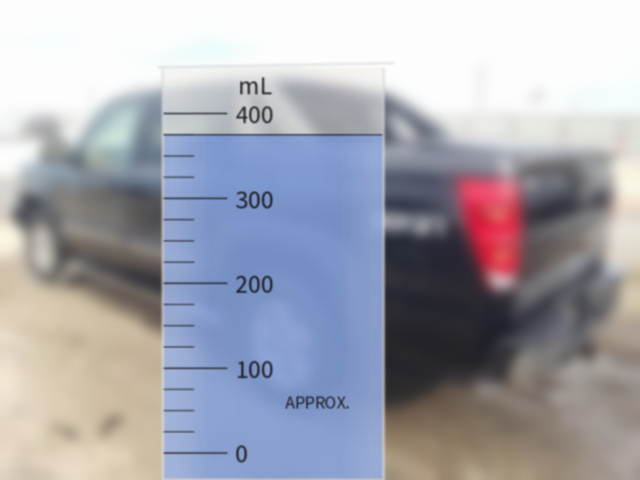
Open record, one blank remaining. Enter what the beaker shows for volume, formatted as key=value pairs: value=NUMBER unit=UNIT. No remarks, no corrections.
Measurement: value=375 unit=mL
